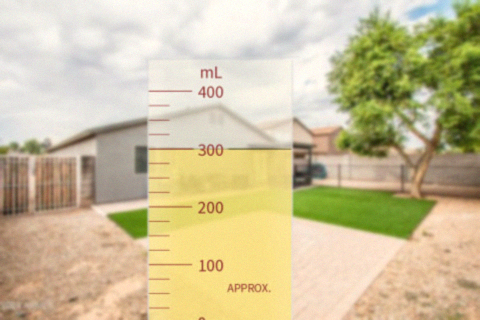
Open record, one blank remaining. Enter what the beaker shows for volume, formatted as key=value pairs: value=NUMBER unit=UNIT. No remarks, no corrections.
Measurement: value=300 unit=mL
